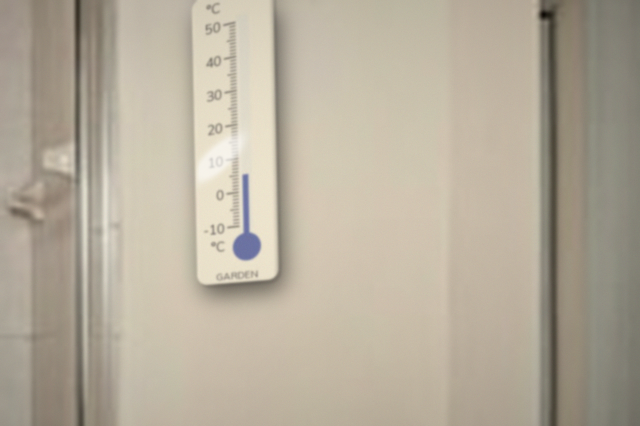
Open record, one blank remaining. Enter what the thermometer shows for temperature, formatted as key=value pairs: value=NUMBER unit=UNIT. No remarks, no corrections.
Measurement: value=5 unit=°C
